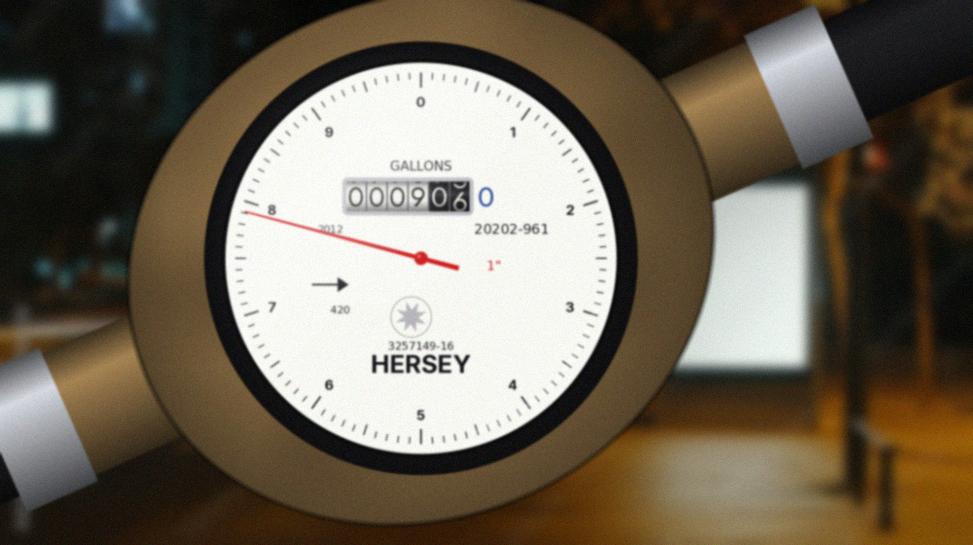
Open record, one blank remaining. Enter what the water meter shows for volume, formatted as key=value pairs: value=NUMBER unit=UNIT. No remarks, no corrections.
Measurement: value=9057.9 unit=gal
